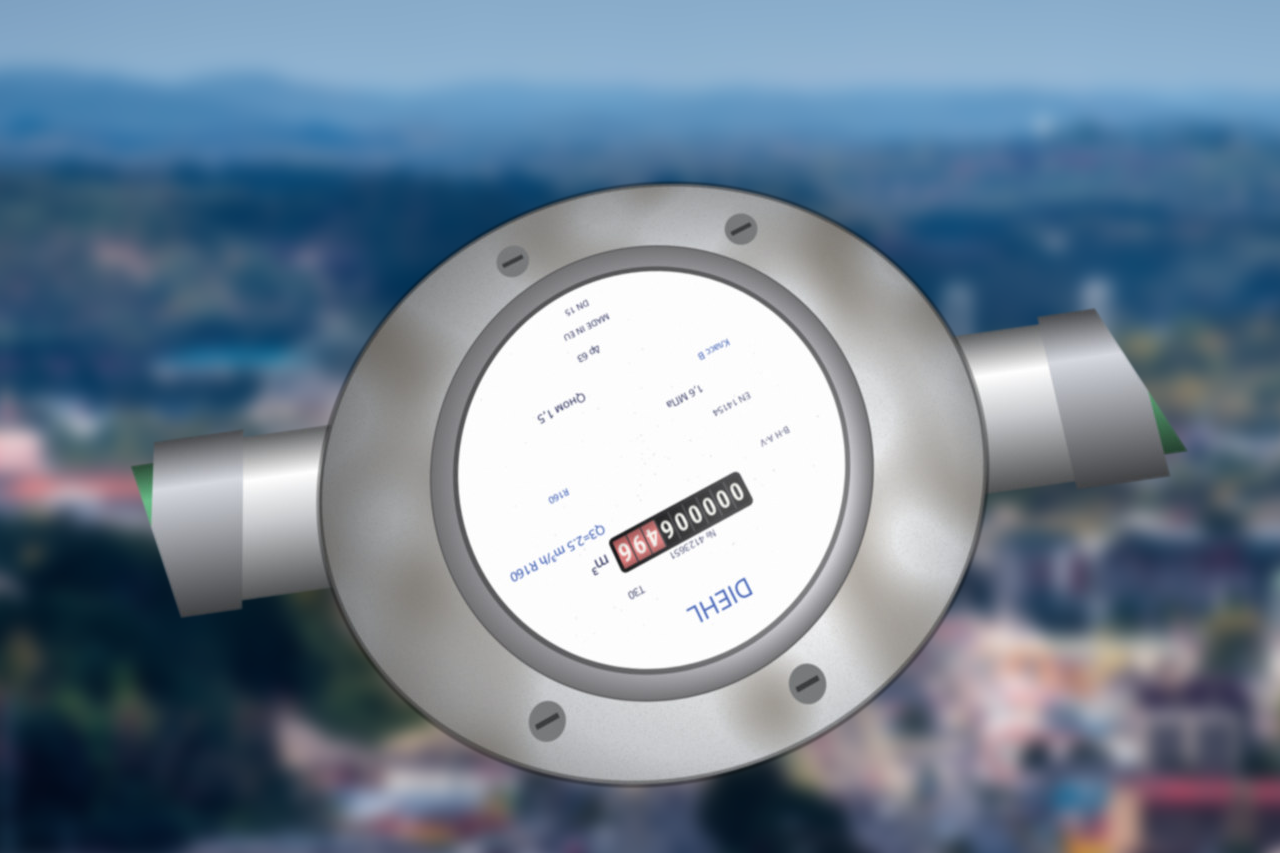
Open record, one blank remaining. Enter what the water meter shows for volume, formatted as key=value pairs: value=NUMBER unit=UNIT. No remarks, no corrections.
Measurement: value=6.496 unit=m³
